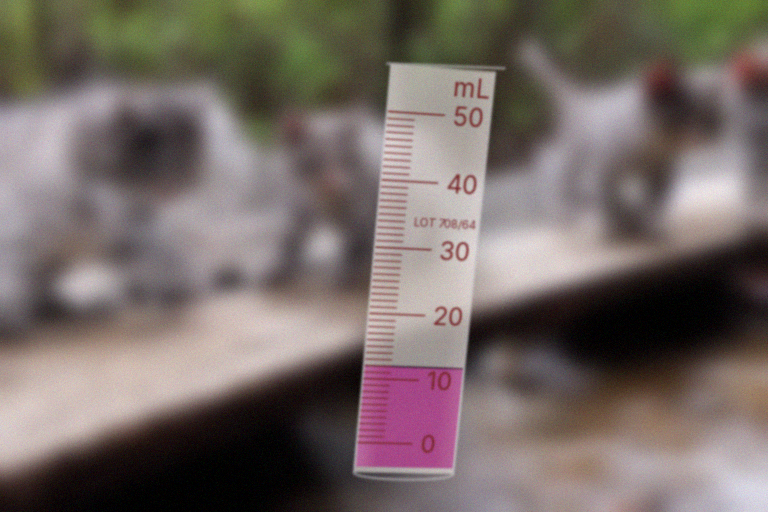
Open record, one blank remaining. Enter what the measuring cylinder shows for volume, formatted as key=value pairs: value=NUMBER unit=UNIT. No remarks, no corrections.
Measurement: value=12 unit=mL
